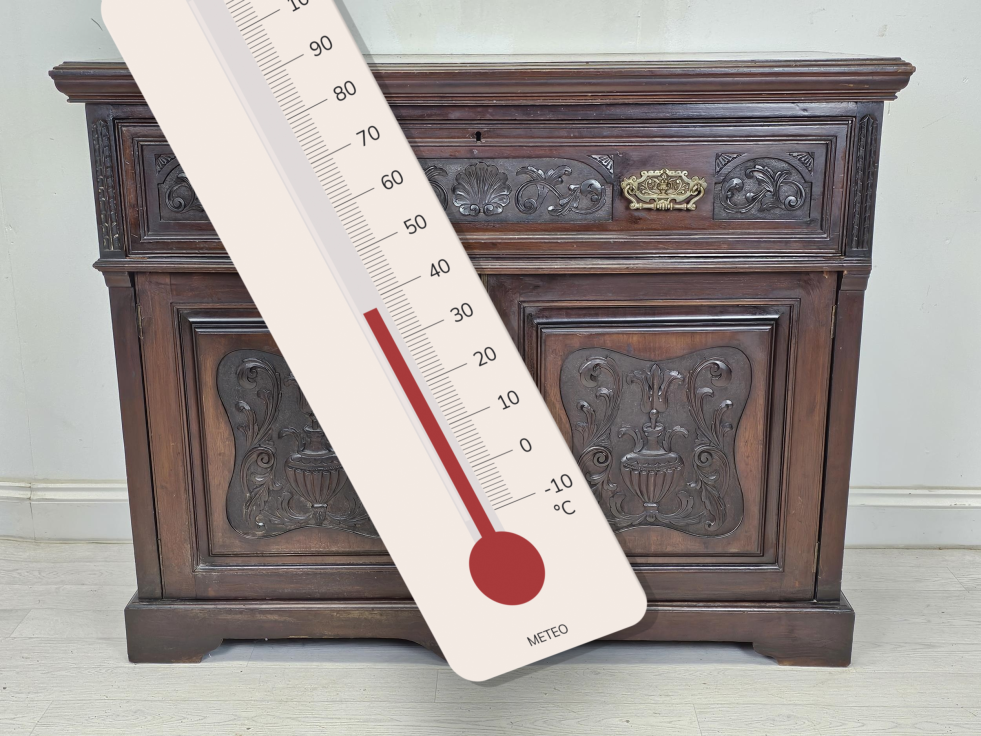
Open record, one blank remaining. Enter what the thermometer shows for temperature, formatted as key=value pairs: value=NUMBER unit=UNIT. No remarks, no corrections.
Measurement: value=38 unit=°C
